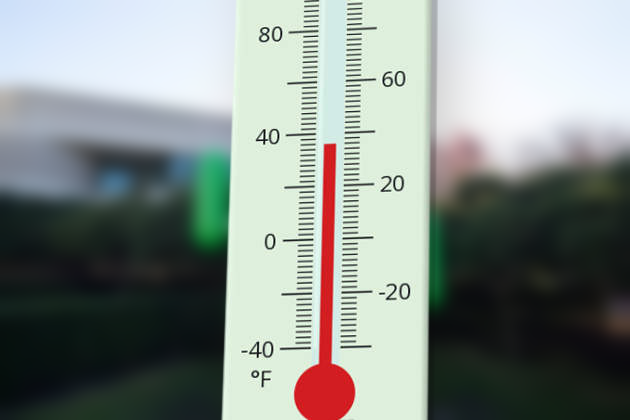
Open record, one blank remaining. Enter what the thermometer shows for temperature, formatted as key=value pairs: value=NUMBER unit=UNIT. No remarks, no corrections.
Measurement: value=36 unit=°F
